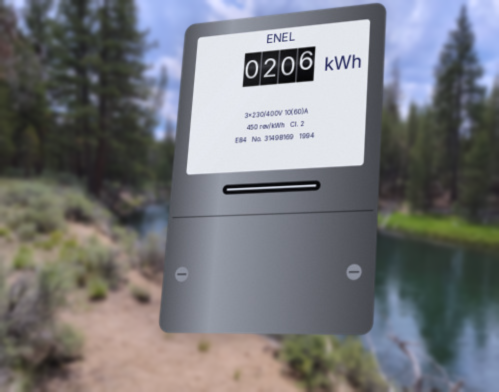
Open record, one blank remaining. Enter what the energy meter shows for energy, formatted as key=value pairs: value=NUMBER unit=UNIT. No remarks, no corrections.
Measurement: value=206 unit=kWh
